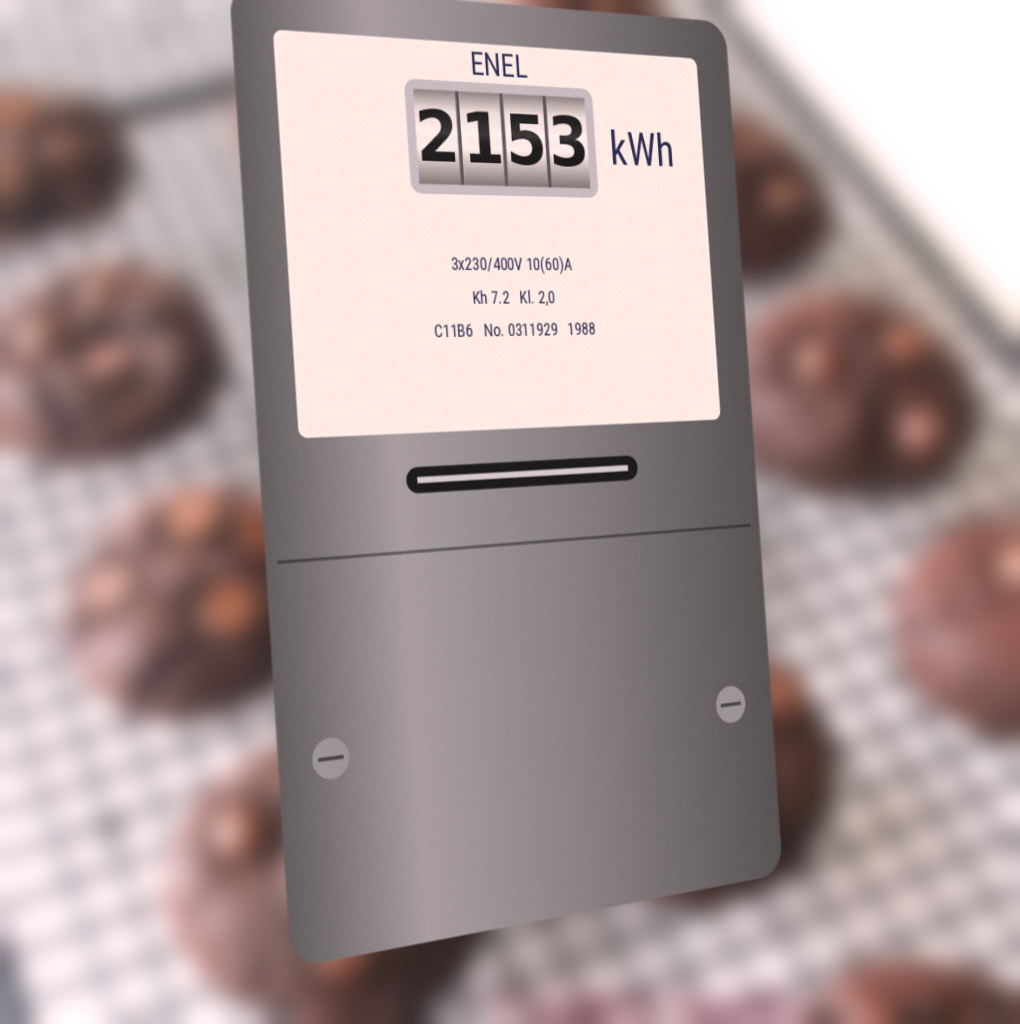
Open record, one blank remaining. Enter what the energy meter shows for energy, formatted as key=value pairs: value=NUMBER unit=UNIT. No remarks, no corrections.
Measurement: value=2153 unit=kWh
